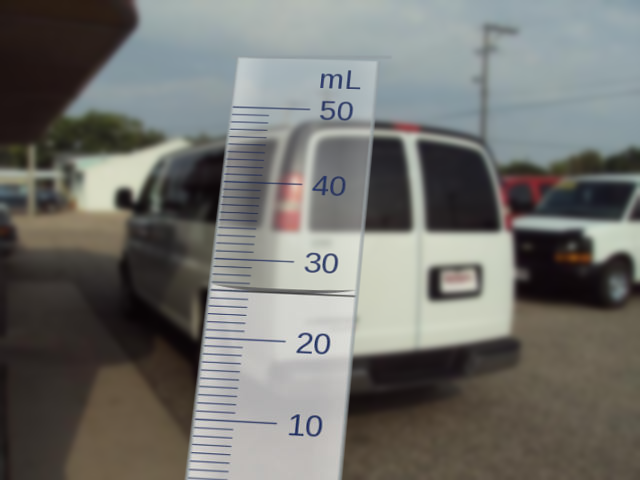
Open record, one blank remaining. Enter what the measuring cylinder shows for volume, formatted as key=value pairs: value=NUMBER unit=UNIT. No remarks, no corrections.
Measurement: value=26 unit=mL
